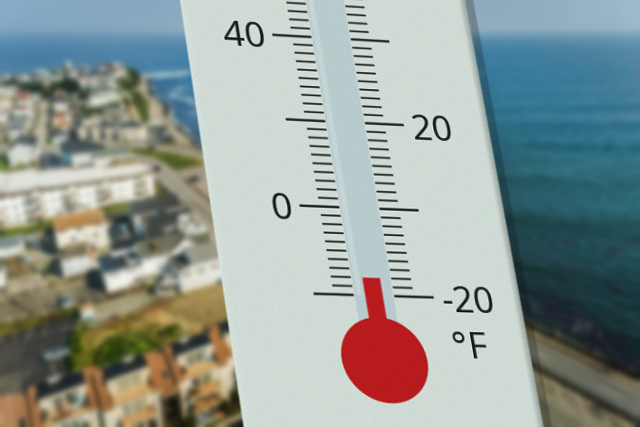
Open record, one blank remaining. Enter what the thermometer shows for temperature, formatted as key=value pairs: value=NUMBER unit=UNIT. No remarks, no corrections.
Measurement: value=-16 unit=°F
